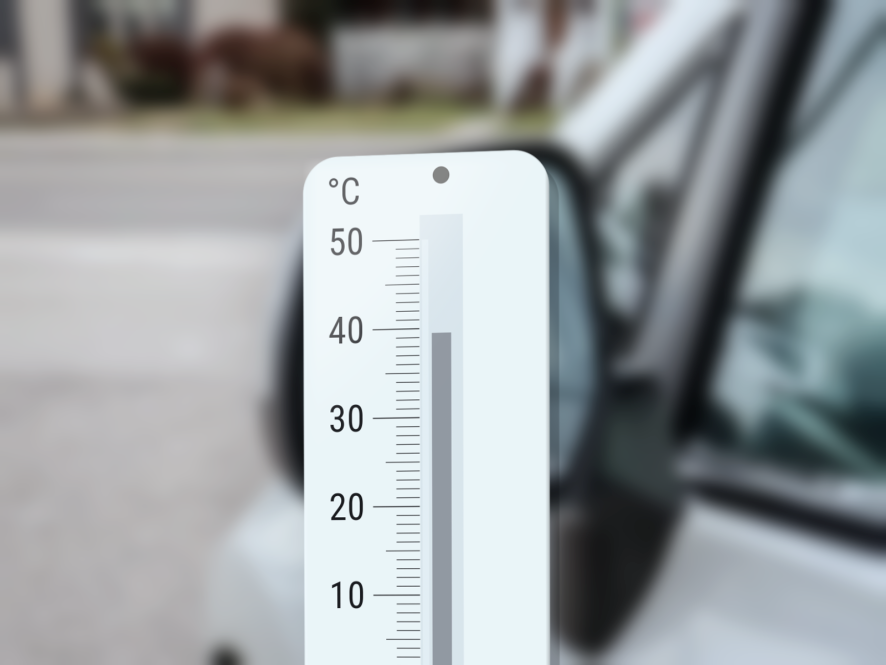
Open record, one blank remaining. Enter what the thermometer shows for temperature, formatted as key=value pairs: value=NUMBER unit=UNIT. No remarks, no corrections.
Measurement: value=39.5 unit=°C
